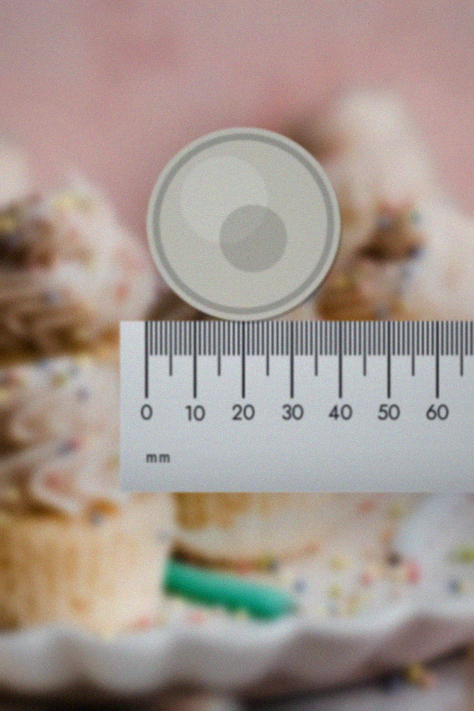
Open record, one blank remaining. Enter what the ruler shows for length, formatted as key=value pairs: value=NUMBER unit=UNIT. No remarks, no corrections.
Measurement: value=40 unit=mm
